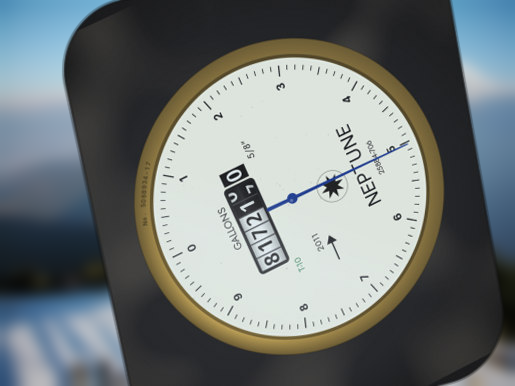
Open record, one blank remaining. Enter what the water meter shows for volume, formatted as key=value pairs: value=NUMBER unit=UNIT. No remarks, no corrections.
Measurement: value=8172165.0 unit=gal
